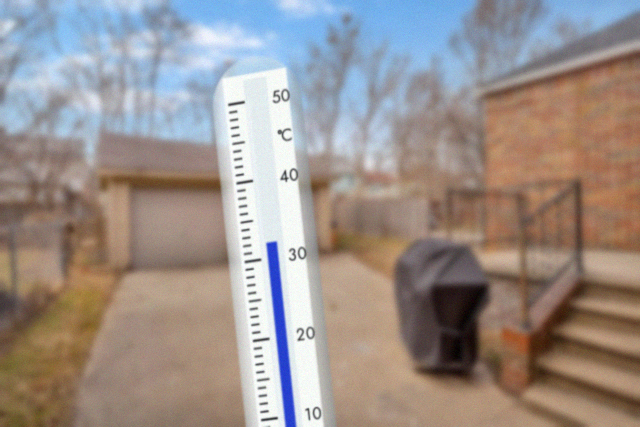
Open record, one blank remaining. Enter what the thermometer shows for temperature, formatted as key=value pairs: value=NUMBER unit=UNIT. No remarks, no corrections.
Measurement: value=32 unit=°C
